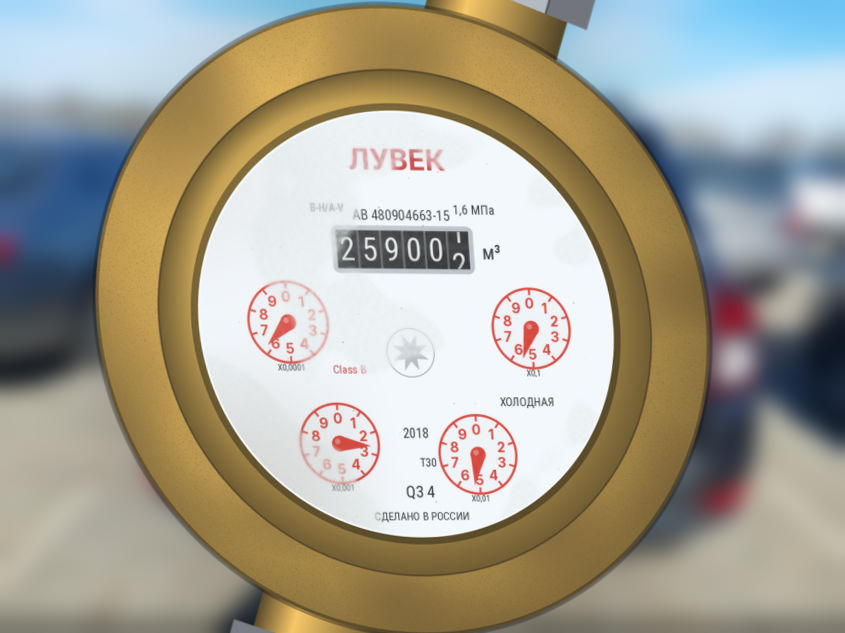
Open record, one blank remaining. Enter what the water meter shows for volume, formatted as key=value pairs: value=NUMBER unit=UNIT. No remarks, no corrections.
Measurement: value=259001.5526 unit=m³
